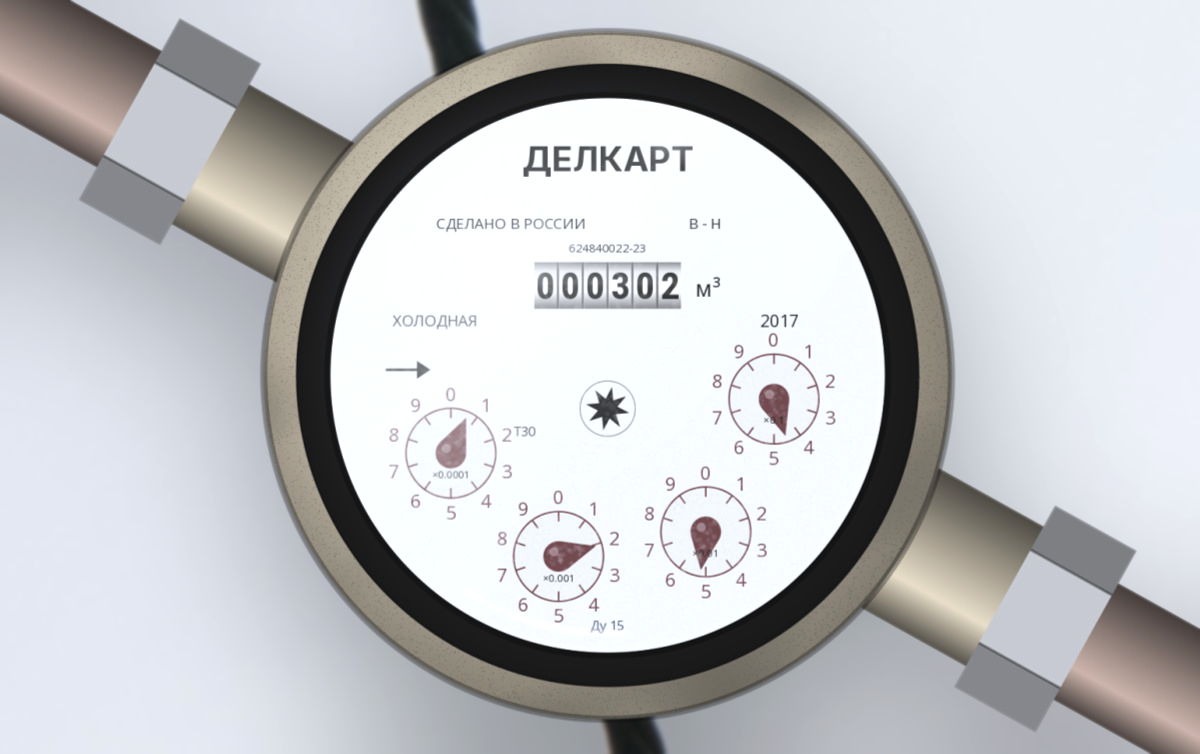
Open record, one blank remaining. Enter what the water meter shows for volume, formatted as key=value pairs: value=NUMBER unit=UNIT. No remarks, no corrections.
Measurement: value=302.4520 unit=m³
